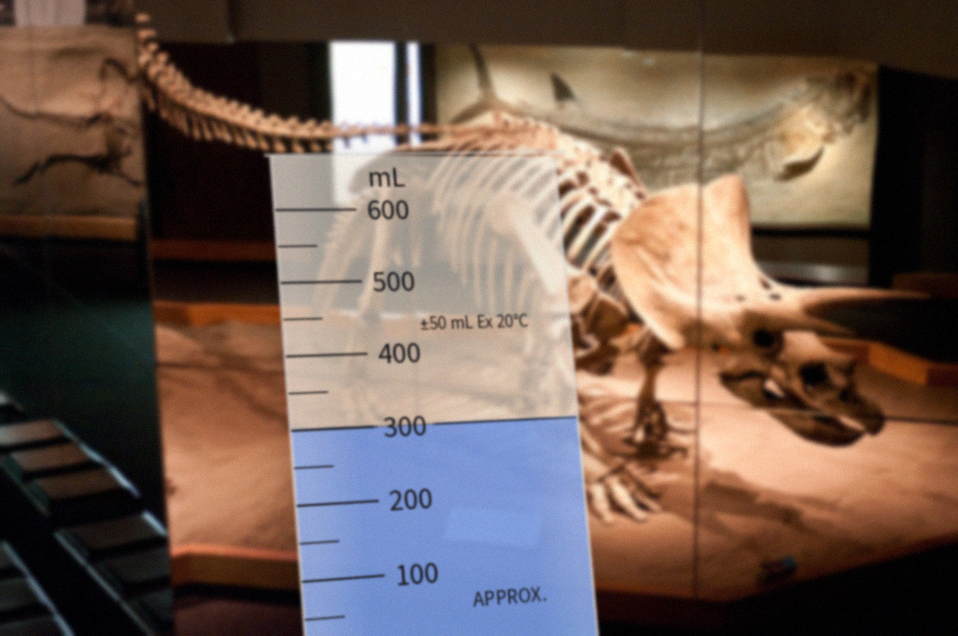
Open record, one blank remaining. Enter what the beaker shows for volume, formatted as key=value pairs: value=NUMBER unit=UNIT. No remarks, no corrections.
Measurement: value=300 unit=mL
